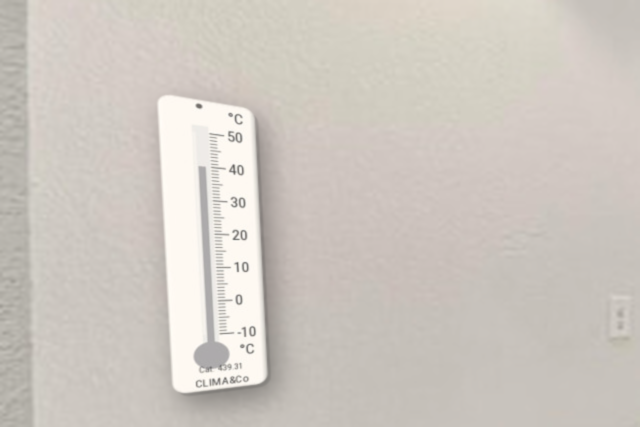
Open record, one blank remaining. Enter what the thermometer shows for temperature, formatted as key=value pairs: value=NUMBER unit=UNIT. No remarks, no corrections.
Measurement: value=40 unit=°C
